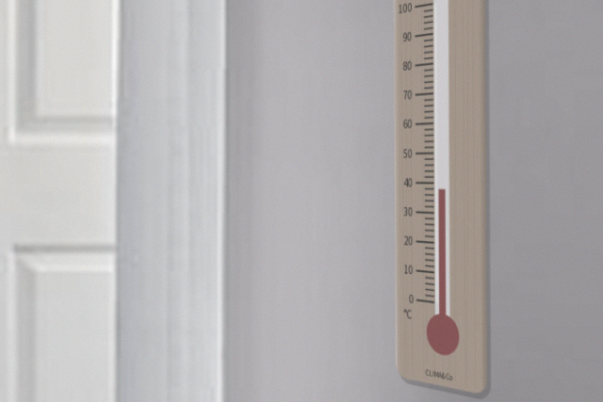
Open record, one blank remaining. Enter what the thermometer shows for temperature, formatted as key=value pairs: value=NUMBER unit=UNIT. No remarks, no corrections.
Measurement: value=38 unit=°C
